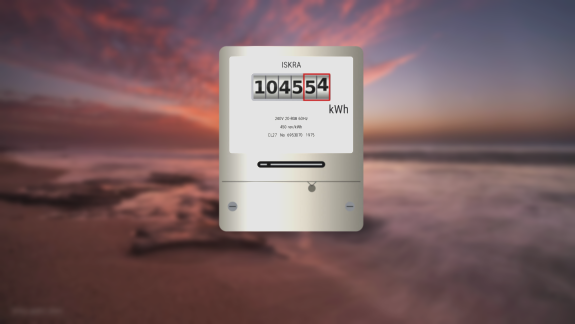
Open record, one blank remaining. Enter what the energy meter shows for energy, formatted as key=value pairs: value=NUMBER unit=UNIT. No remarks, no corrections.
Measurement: value=1045.54 unit=kWh
